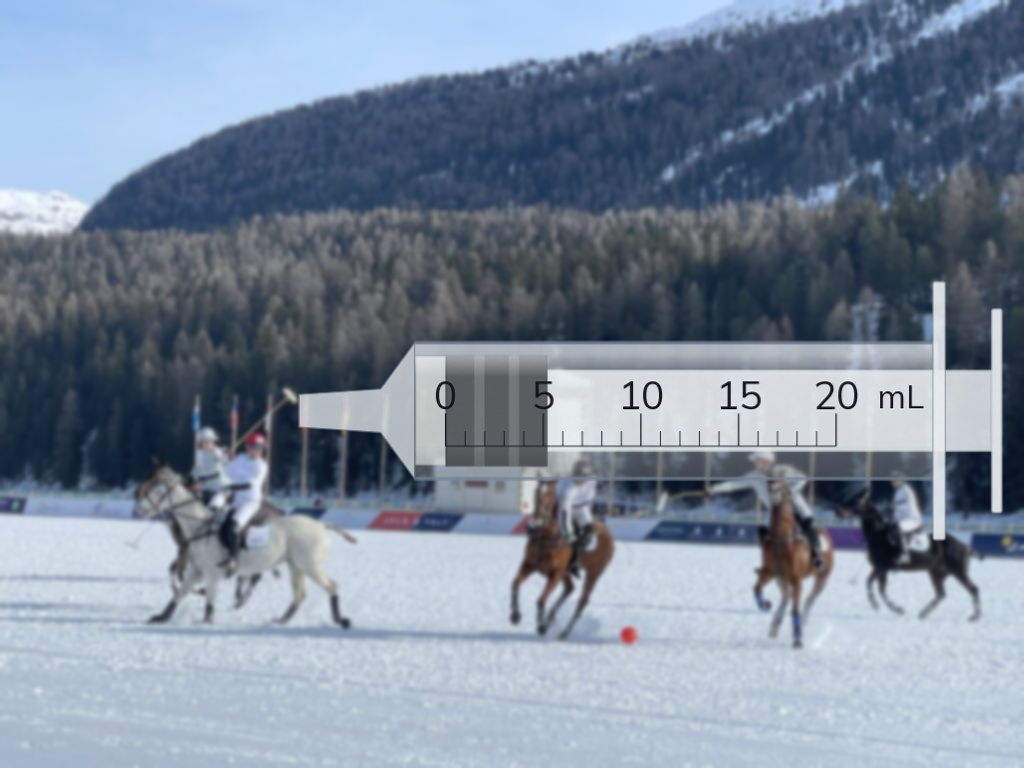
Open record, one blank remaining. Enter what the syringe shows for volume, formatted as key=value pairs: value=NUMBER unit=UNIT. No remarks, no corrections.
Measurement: value=0 unit=mL
